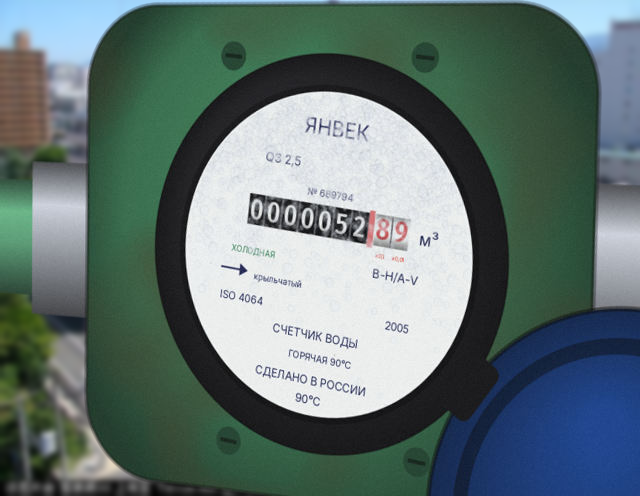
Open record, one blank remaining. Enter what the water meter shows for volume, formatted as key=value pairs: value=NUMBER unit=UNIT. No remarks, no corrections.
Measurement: value=52.89 unit=m³
